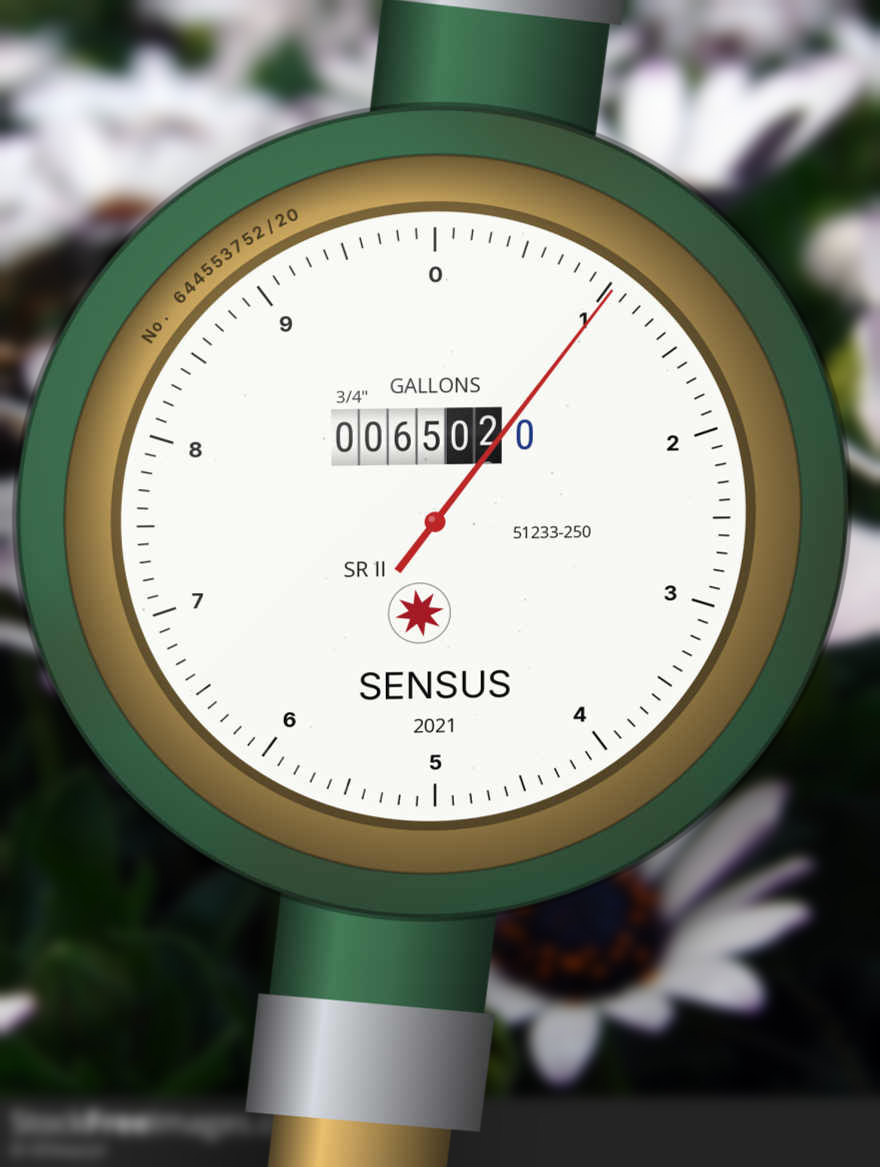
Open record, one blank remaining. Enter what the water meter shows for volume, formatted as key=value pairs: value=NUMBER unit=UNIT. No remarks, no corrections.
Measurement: value=65021.0 unit=gal
